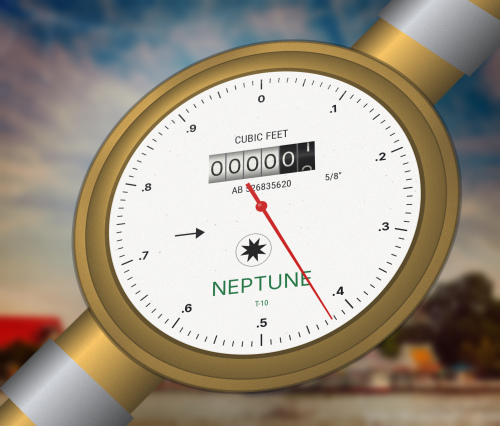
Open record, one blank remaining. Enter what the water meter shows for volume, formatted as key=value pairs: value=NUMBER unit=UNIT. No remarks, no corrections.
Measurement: value=1.42 unit=ft³
